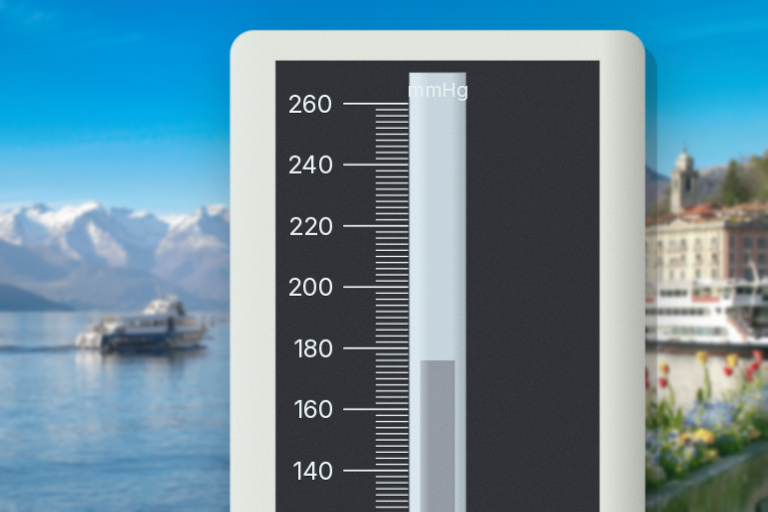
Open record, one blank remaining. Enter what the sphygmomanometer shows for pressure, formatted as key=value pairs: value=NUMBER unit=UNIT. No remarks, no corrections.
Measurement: value=176 unit=mmHg
